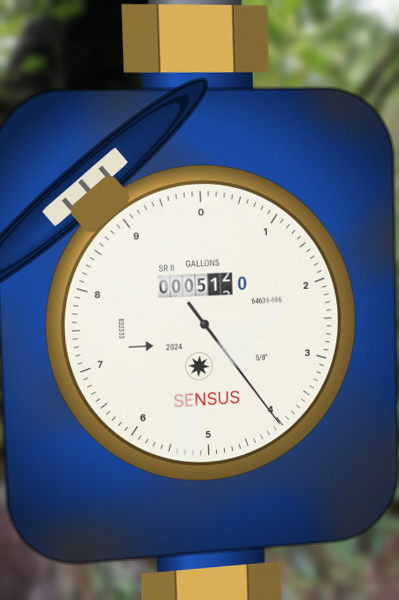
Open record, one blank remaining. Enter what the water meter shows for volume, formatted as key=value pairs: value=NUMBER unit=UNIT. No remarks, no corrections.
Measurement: value=5124.0 unit=gal
